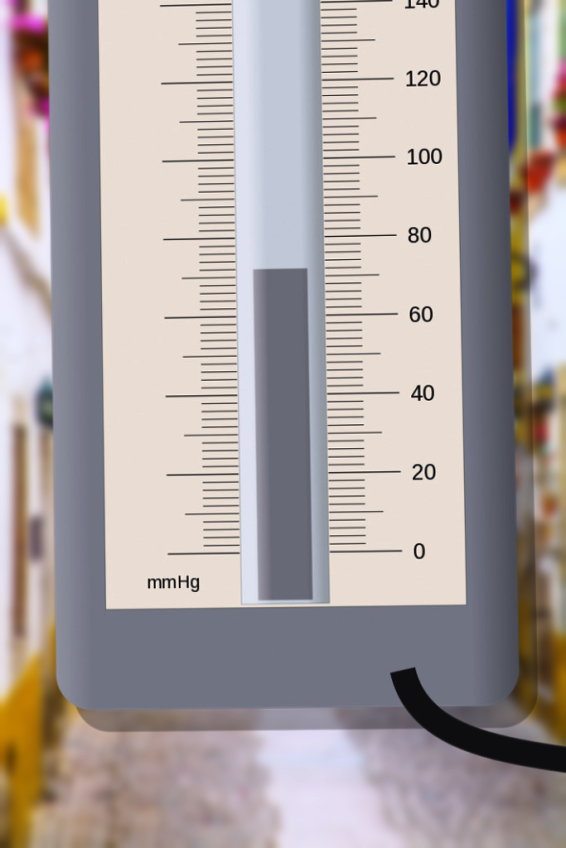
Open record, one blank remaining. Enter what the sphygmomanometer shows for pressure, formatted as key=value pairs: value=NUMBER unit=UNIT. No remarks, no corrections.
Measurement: value=72 unit=mmHg
